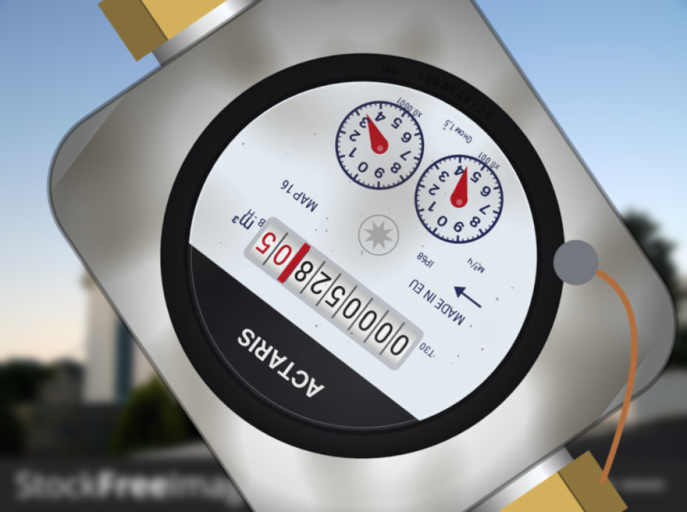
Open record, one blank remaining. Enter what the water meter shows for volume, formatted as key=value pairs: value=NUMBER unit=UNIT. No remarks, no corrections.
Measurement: value=528.0543 unit=m³
